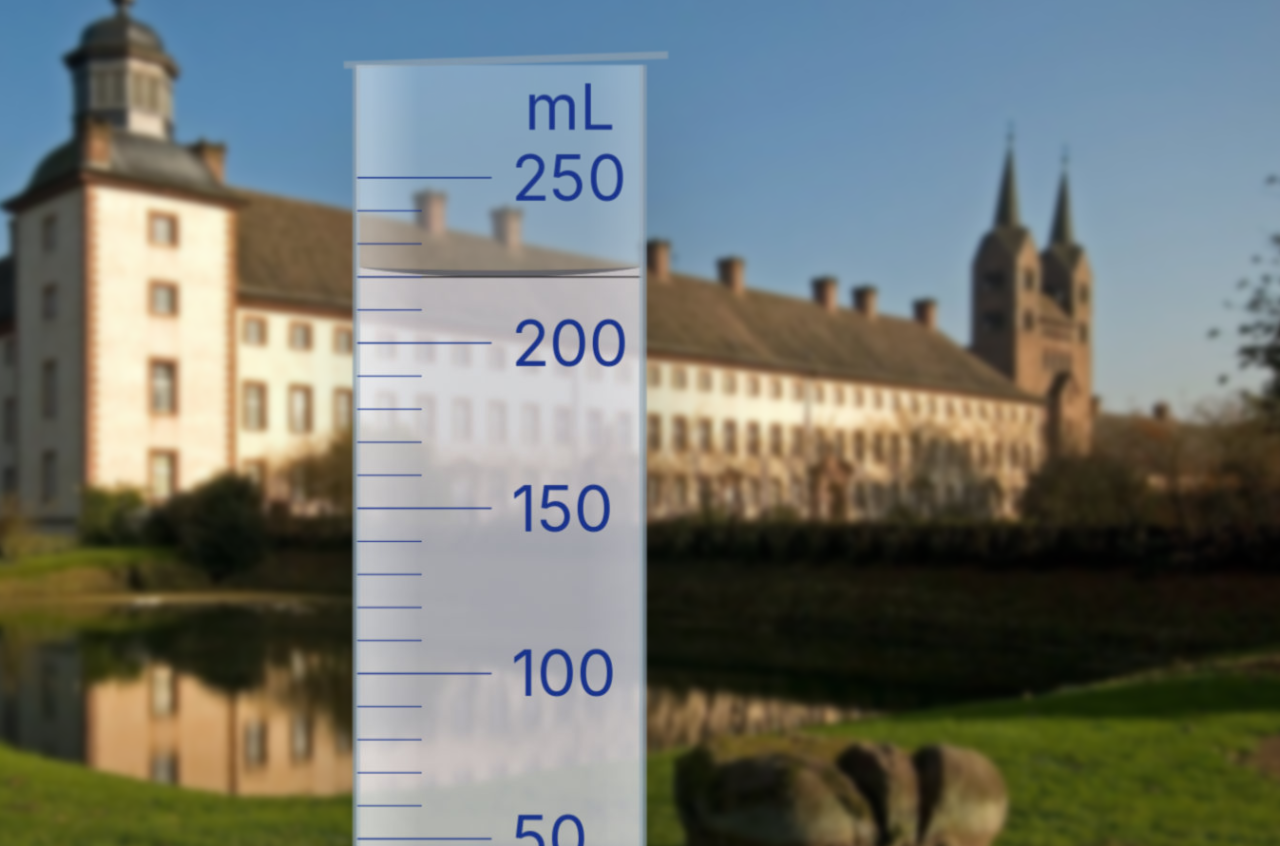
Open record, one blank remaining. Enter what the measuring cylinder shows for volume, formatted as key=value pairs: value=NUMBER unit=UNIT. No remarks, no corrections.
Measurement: value=220 unit=mL
